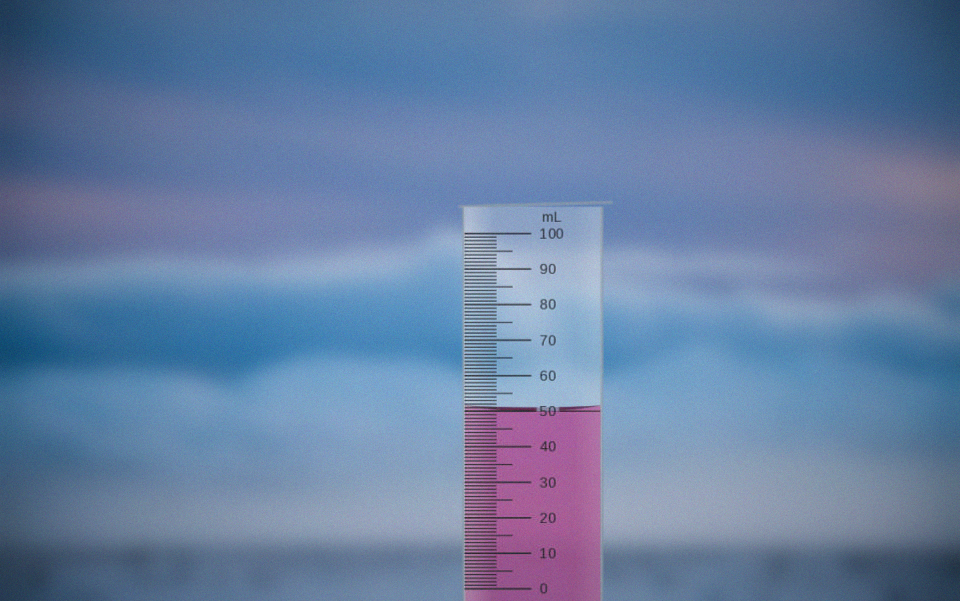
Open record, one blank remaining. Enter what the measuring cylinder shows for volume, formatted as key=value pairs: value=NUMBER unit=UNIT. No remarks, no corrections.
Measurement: value=50 unit=mL
